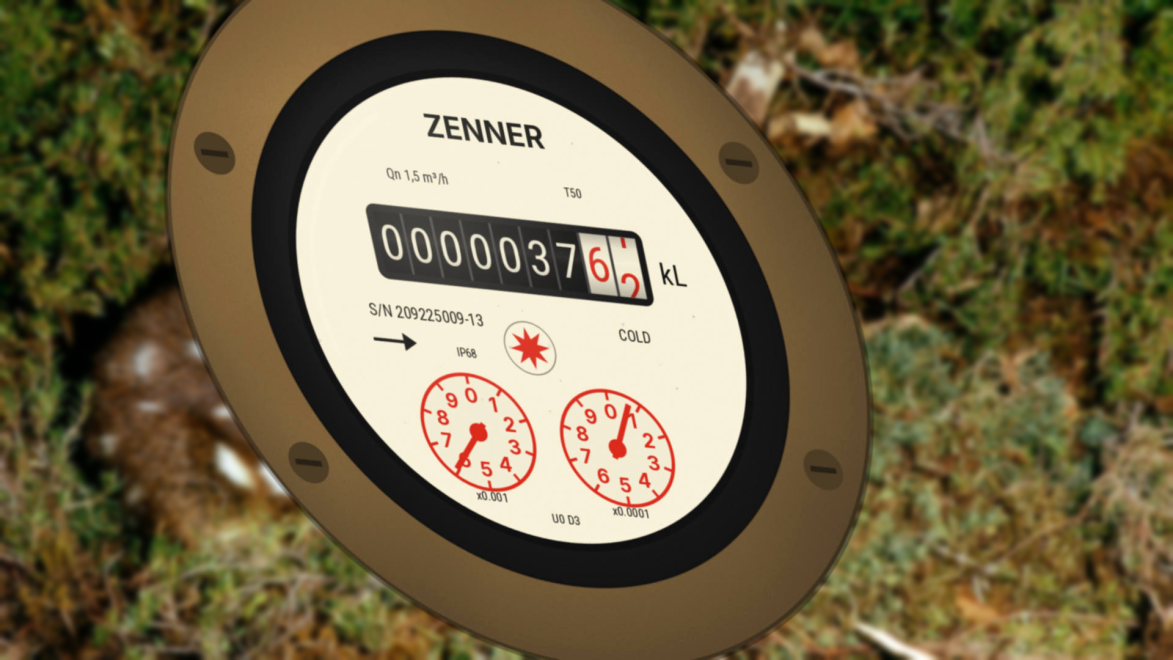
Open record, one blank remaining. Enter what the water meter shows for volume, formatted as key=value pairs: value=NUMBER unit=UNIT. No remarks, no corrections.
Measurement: value=37.6160 unit=kL
